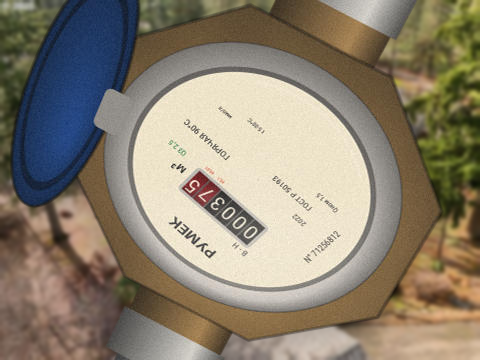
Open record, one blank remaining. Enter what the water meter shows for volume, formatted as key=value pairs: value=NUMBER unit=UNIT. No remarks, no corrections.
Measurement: value=3.75 unit=m³
